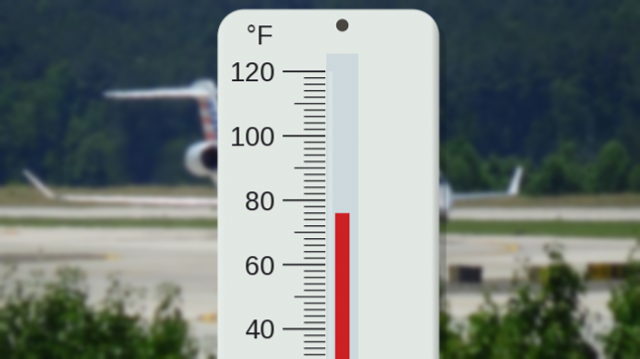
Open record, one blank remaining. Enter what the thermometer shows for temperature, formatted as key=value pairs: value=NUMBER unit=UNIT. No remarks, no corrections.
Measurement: value=76 unit=°F
